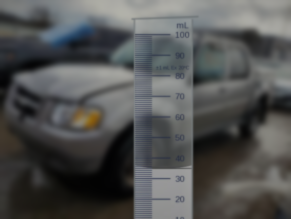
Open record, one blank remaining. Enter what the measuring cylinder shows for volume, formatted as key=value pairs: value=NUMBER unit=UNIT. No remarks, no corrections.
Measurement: value=35 unit=mL
